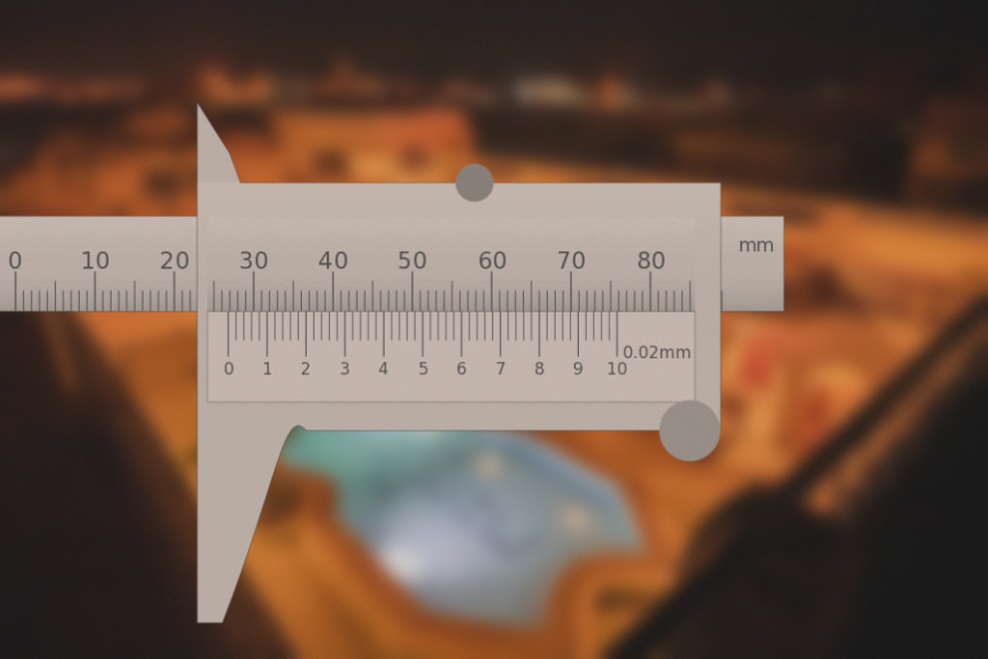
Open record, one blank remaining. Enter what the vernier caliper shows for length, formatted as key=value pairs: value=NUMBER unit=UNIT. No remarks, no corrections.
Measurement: value=26.8 unit=mm
